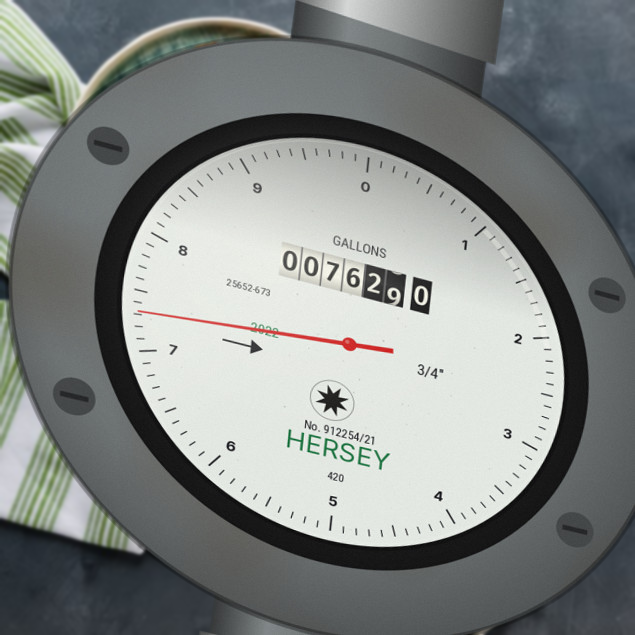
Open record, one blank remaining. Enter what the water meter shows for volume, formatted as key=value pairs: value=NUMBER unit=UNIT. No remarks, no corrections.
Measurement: value=76287.3 unit=gal
